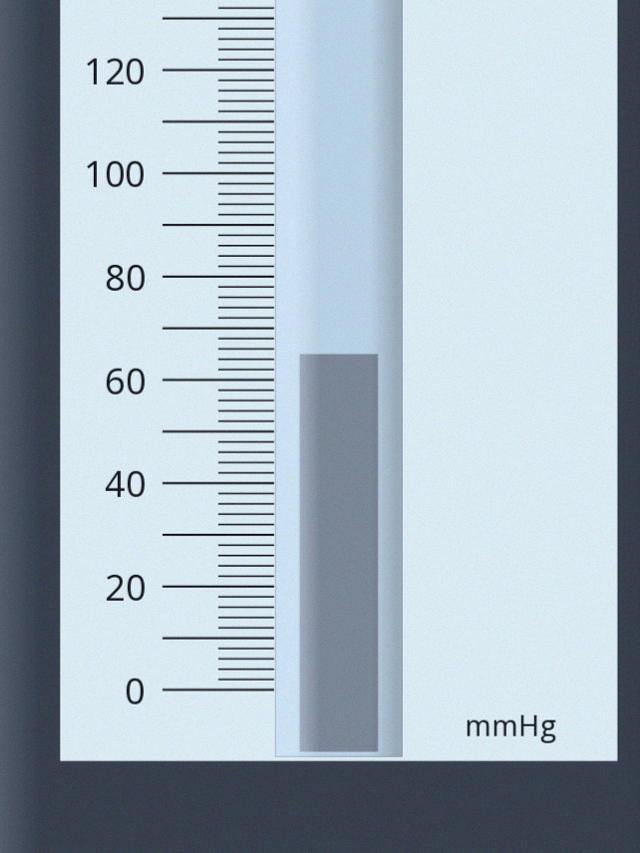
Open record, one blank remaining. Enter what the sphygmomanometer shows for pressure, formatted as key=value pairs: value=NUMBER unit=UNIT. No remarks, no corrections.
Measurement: value=65 unit=mmHg
